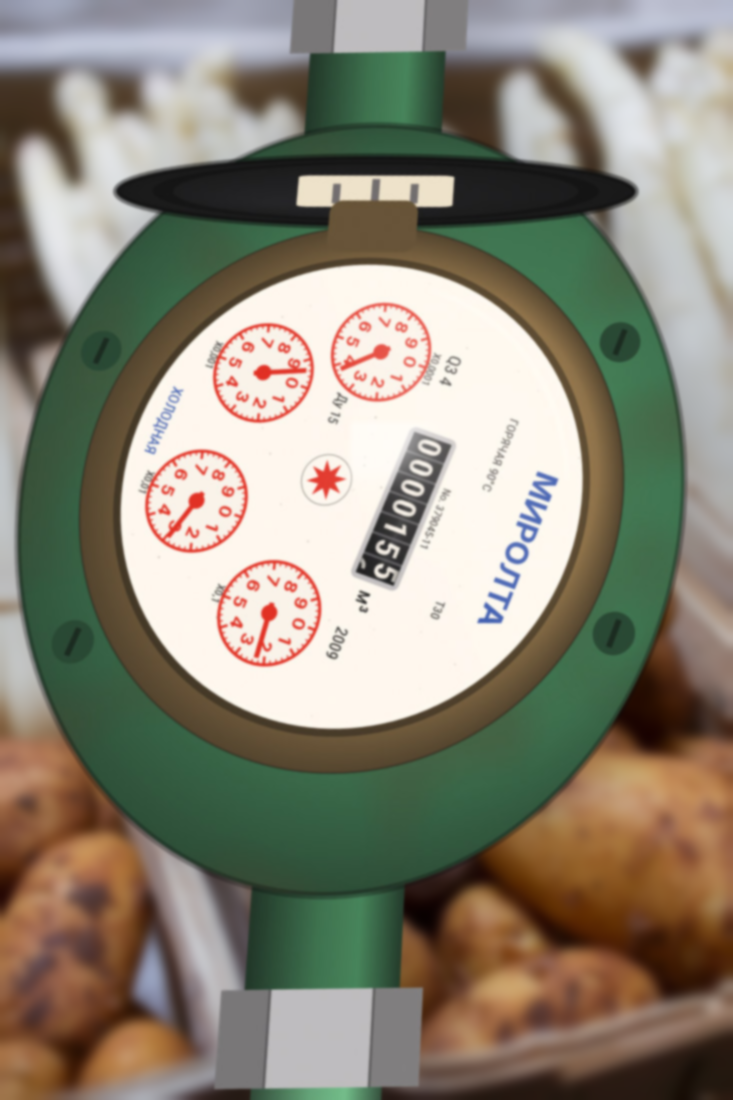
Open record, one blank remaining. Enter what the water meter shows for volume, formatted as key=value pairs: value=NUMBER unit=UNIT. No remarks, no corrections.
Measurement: value=155.2293 unit=m³
